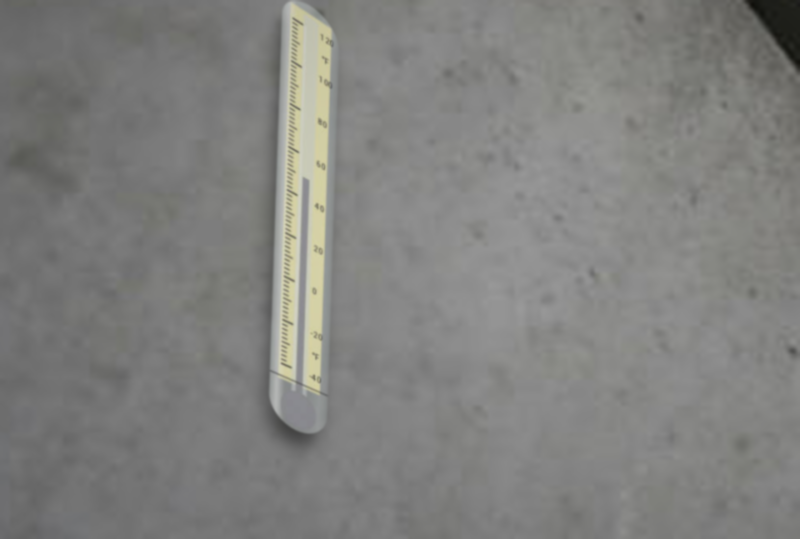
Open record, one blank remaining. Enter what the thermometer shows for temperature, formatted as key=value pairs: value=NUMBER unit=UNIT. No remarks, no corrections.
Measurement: value=50 unit=°F
